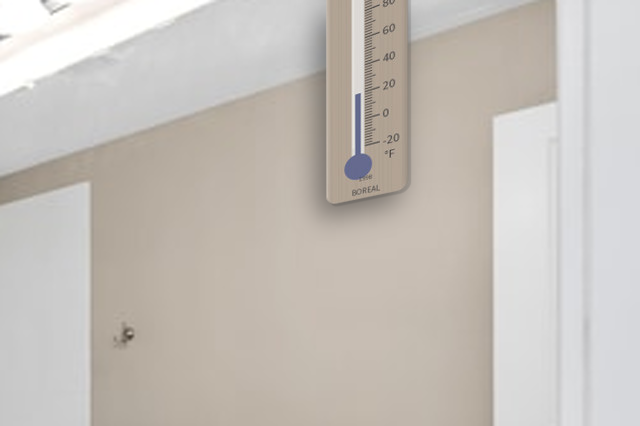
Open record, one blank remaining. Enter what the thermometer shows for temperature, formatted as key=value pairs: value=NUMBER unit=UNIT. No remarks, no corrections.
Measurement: value=20 unit=°F
